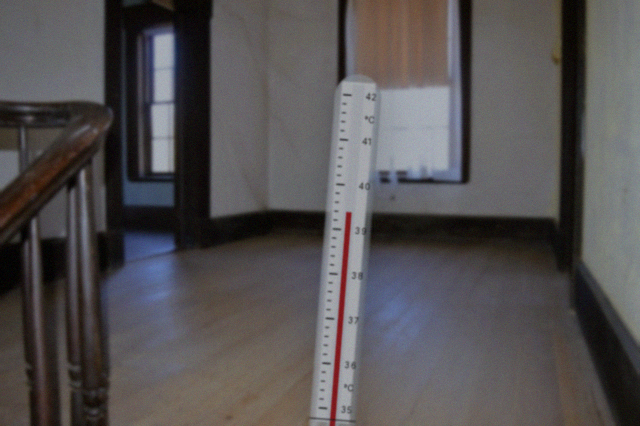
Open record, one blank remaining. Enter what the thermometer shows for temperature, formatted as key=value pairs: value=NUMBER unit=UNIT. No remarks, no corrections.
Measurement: value=39.4 unit=°C
